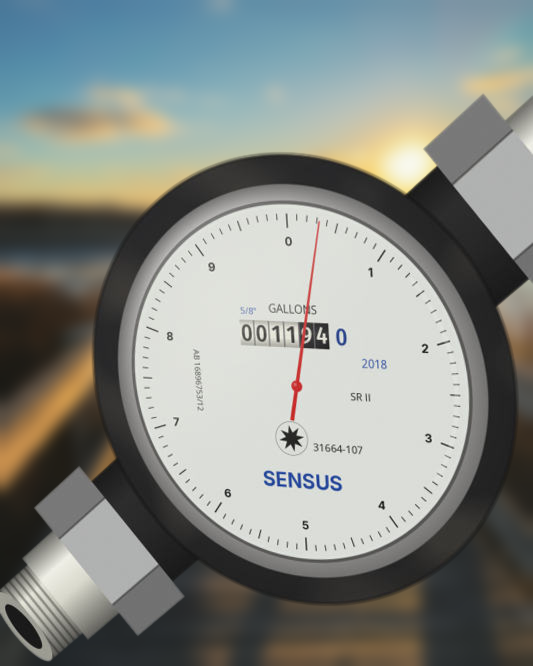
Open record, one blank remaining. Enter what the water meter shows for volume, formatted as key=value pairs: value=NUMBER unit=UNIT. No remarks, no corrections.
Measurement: value=11940.3 unit=gal
